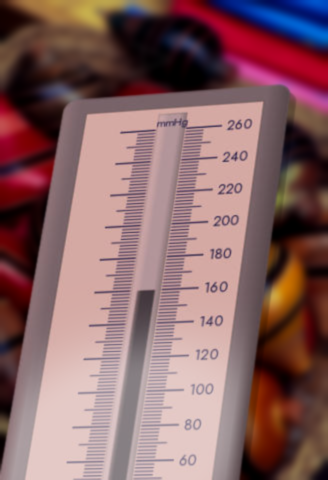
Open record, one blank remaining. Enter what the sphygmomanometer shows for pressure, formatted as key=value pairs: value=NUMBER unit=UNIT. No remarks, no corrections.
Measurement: value=160 unit=mmHg
